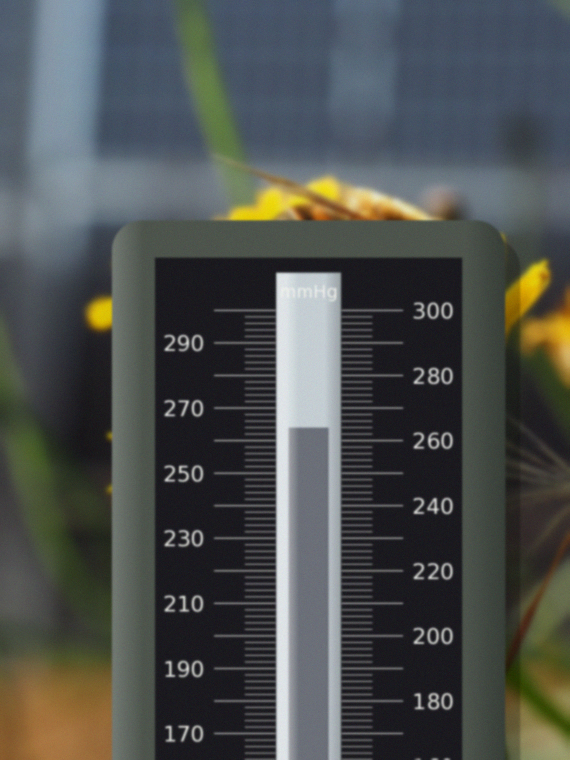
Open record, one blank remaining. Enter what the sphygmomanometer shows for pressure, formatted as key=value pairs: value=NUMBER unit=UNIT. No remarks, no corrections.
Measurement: value=264 unit=mmHg
